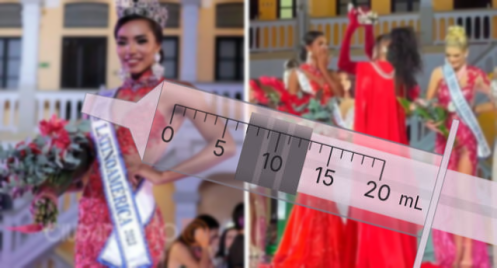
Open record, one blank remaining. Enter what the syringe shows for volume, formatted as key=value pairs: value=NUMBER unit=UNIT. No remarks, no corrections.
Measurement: value=7 unit=mL
